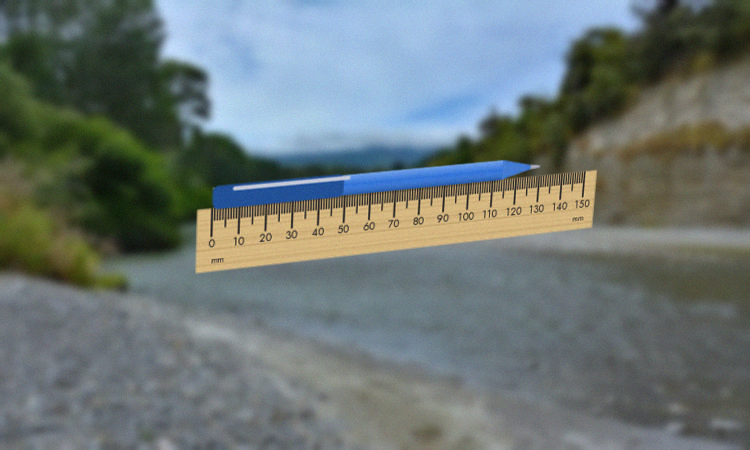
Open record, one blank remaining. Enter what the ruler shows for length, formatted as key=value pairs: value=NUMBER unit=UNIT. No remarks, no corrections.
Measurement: value=130 unit=mm
